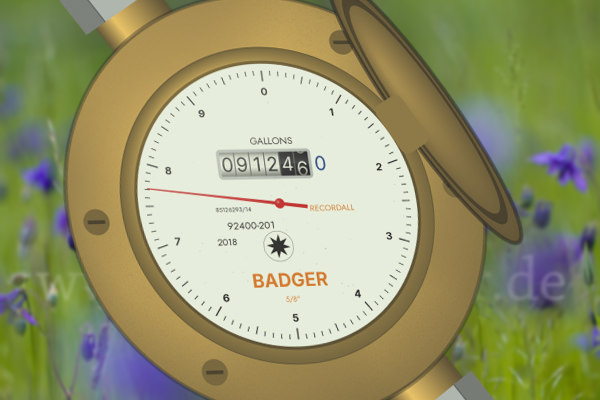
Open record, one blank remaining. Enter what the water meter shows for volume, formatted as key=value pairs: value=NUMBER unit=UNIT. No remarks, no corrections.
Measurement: value=912457.7 unit=gal
